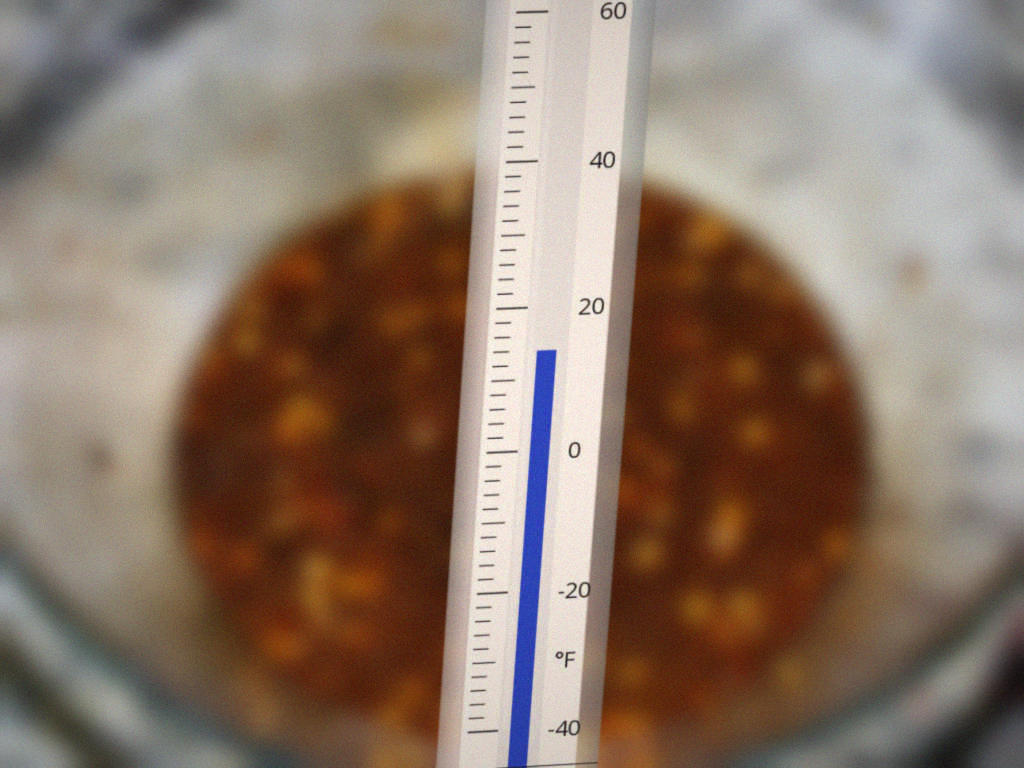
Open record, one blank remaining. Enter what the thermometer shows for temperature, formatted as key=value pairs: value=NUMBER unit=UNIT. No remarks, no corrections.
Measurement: value=14 unit=°F
